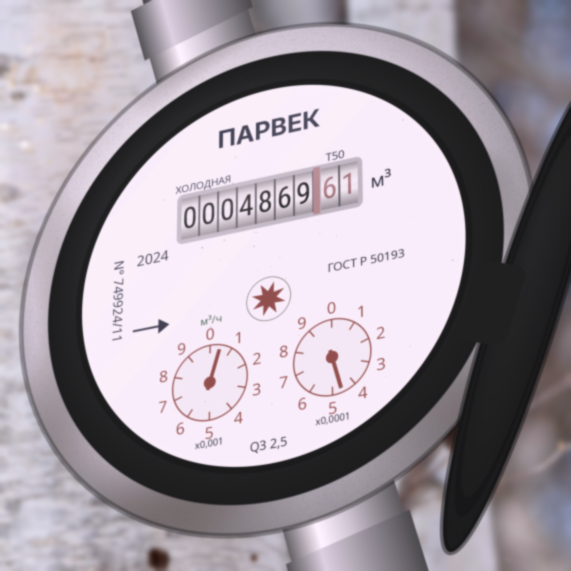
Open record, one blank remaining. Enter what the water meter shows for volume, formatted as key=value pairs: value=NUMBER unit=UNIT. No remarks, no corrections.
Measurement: value=4869.6104 unit=m³
